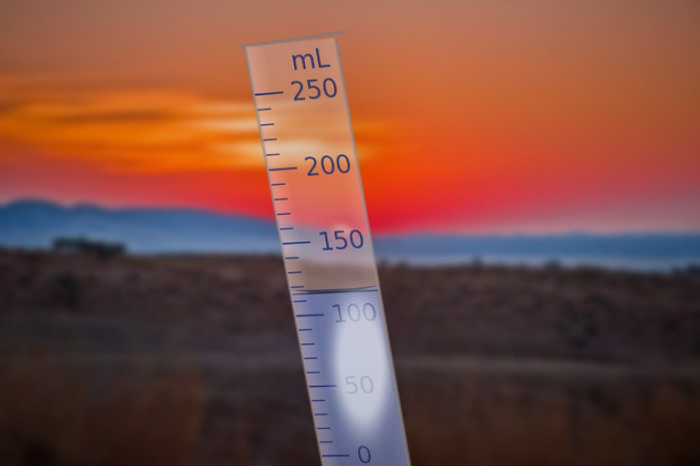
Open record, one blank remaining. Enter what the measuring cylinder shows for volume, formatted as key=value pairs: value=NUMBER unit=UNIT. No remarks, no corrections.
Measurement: value=115 unit=mL
